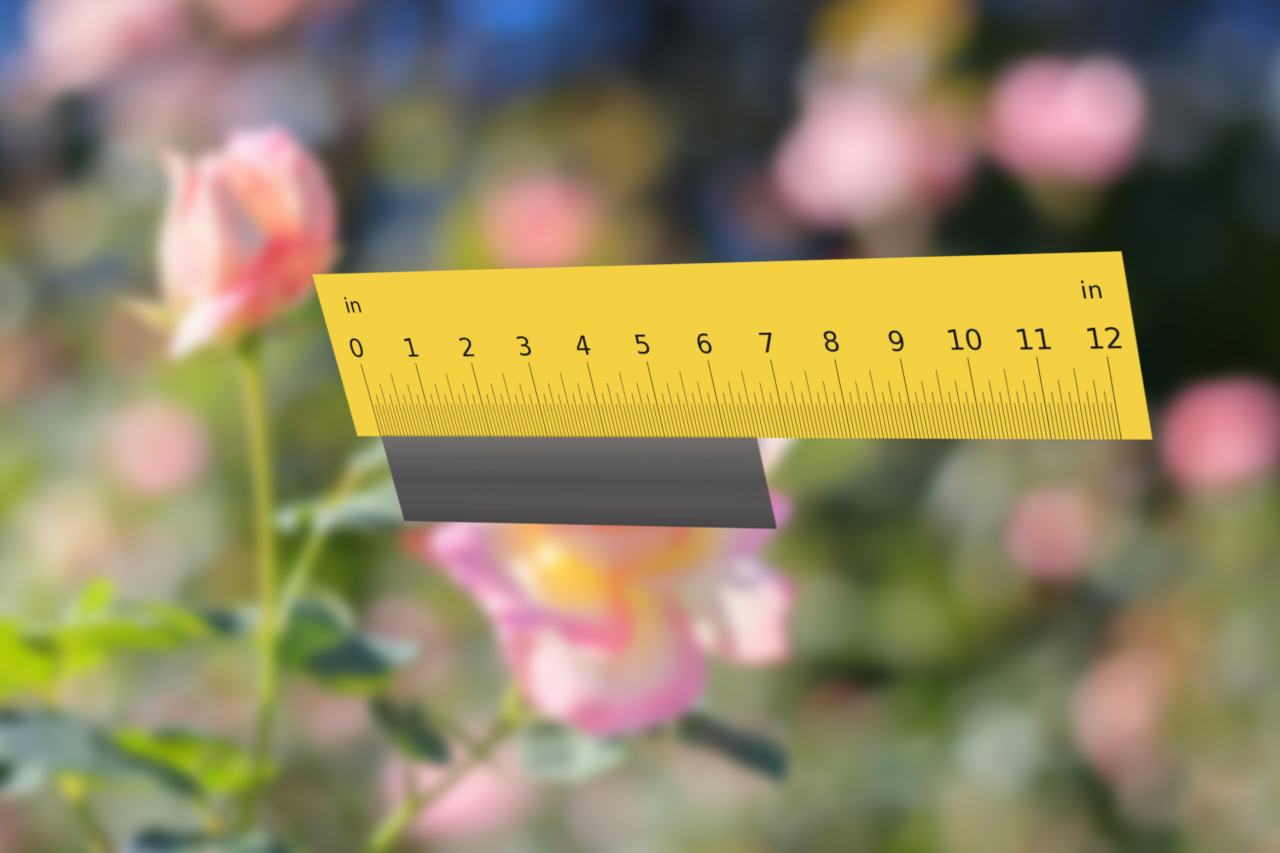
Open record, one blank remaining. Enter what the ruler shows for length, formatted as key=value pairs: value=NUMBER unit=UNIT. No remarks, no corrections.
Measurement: value=6.5 unit=in
